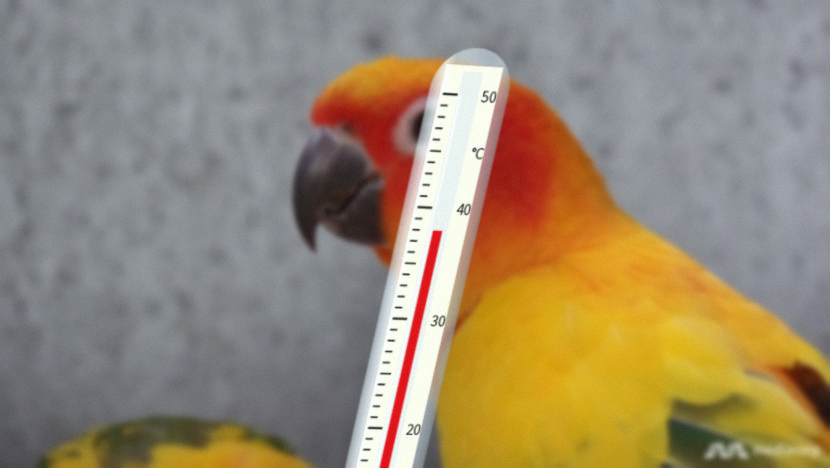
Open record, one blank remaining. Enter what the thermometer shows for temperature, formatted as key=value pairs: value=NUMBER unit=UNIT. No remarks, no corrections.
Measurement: value=38 unit=°C
